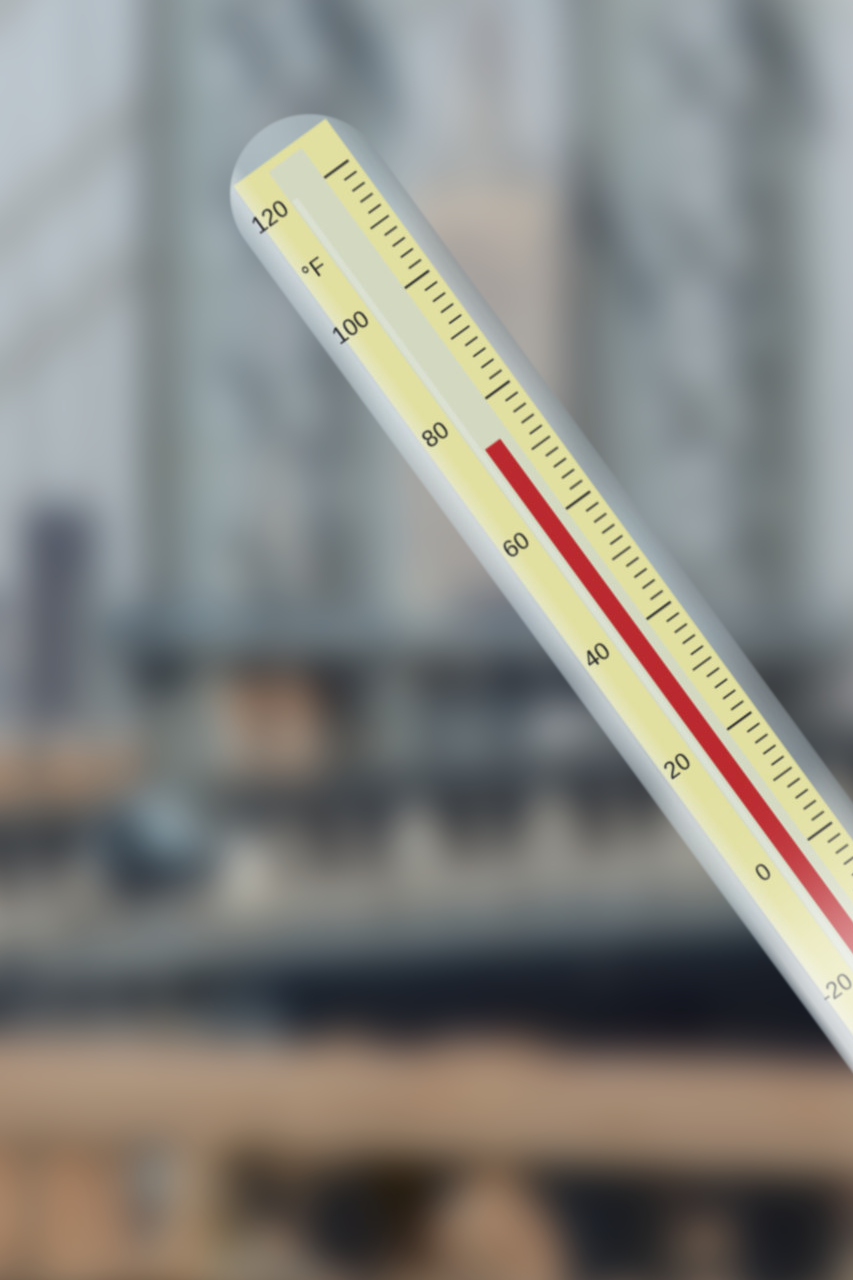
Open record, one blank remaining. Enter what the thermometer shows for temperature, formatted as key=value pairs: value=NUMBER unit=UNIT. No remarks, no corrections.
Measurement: value=74 unit=°F
